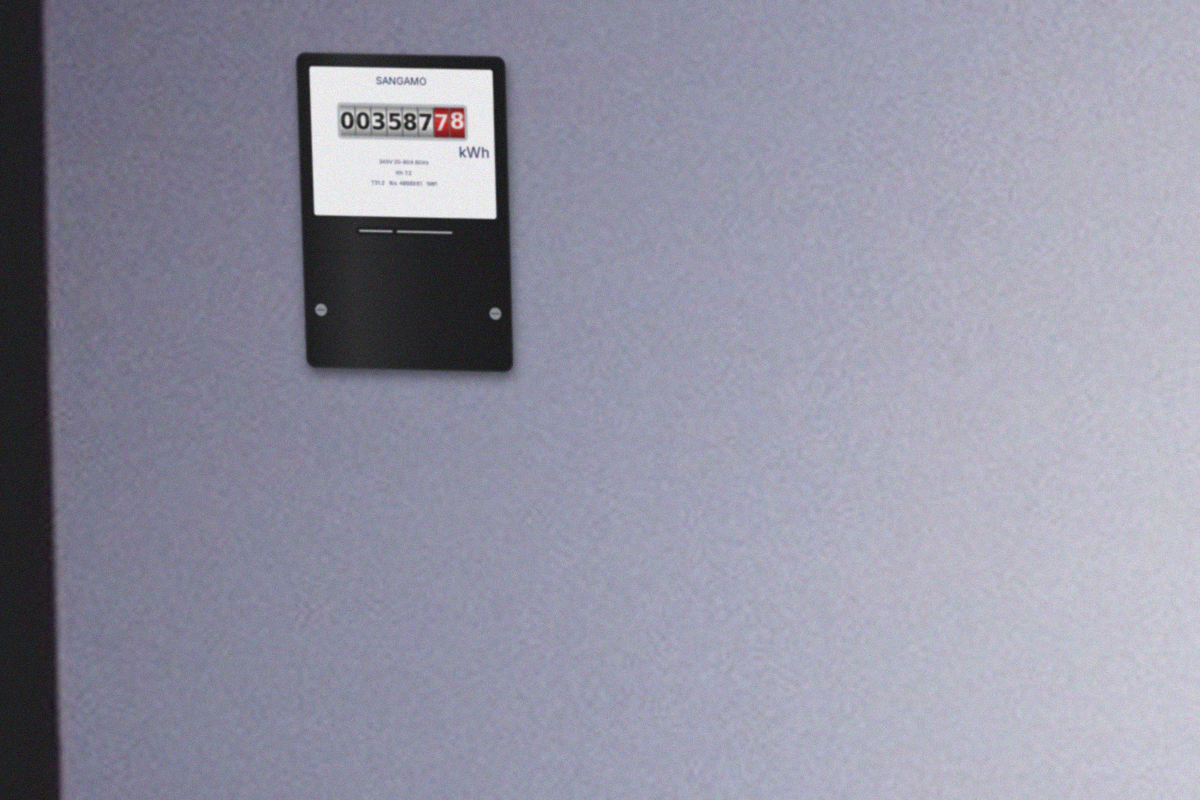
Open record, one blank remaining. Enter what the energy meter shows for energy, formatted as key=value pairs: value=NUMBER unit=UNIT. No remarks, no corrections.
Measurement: value=3587.78 unit=kWh
